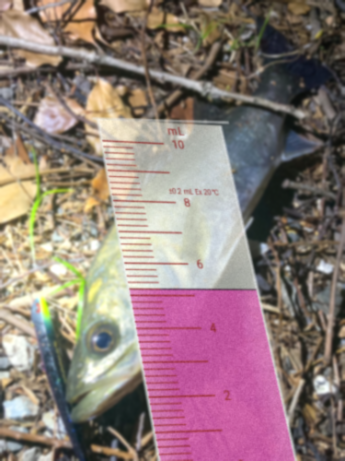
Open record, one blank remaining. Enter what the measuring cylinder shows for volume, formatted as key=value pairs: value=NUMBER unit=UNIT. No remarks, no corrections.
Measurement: value=5.2 unit=mL
